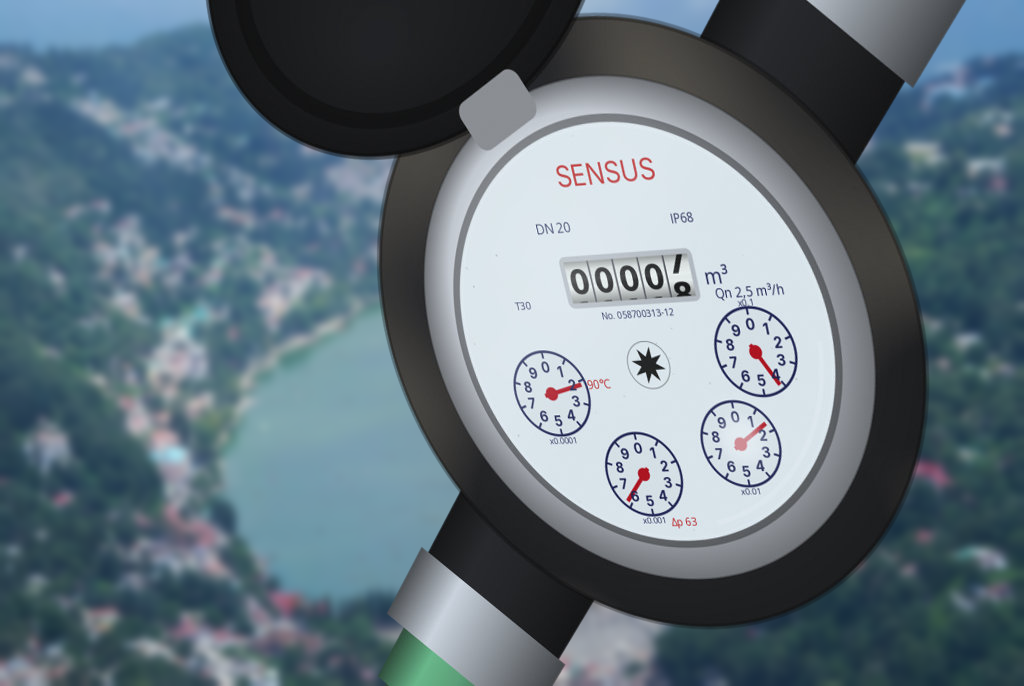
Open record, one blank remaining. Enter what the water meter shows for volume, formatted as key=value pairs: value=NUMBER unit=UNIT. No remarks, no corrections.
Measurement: value=7.4162 unit=m³
